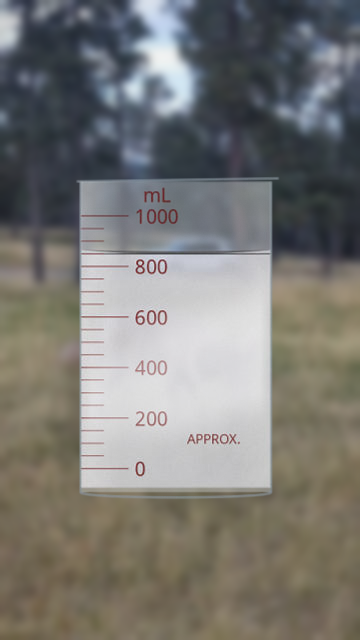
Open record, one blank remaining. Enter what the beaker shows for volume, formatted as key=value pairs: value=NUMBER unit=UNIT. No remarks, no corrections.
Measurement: value=850 unit=mL
